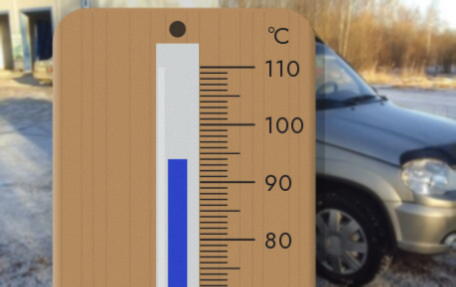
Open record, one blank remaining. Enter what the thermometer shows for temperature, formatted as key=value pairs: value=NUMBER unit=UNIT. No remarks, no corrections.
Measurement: value=94 unit=°C
